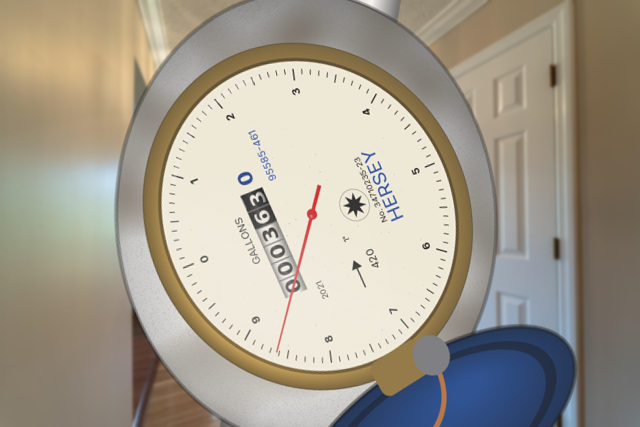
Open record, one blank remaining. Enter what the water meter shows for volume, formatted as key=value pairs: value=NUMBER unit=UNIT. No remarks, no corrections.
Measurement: value=3628.6 unit=gal
